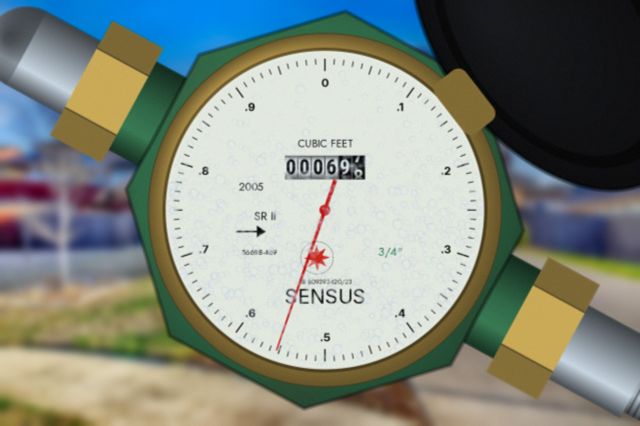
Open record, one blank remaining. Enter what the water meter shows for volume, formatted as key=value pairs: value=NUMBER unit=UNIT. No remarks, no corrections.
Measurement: value=697.55 unit=ft³
